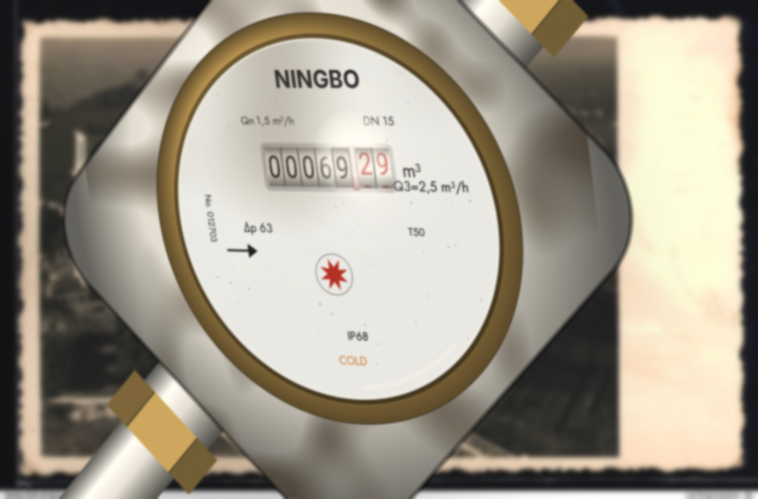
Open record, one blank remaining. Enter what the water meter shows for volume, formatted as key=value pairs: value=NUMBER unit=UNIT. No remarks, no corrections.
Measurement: value=69.29 unit=m³
